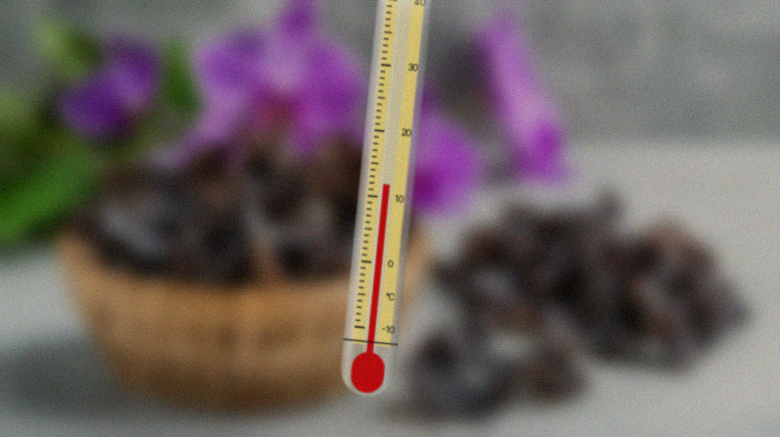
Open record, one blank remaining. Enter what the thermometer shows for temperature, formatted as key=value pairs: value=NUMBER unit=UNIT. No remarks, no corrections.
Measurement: value=12 unit=°C
